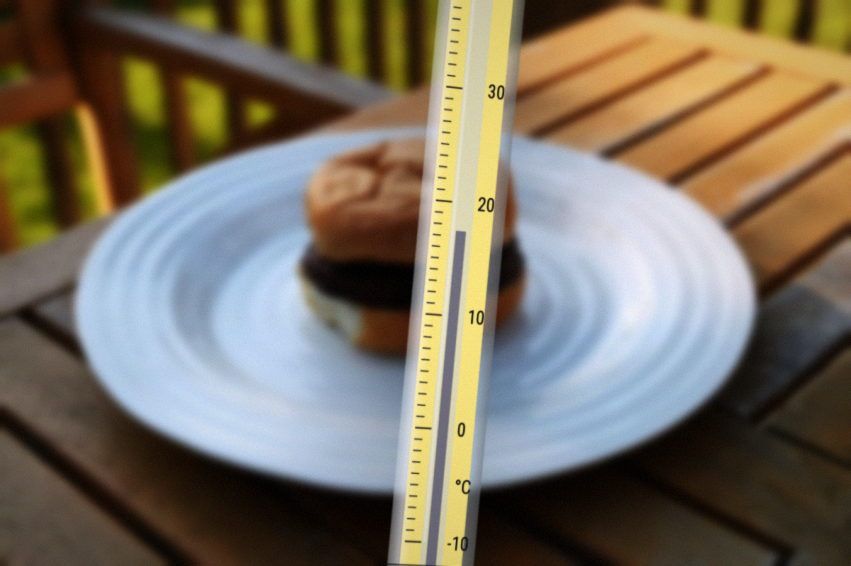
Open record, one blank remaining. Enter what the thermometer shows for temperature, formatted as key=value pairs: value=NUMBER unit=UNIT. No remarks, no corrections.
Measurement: value=17.5 unit=°C
